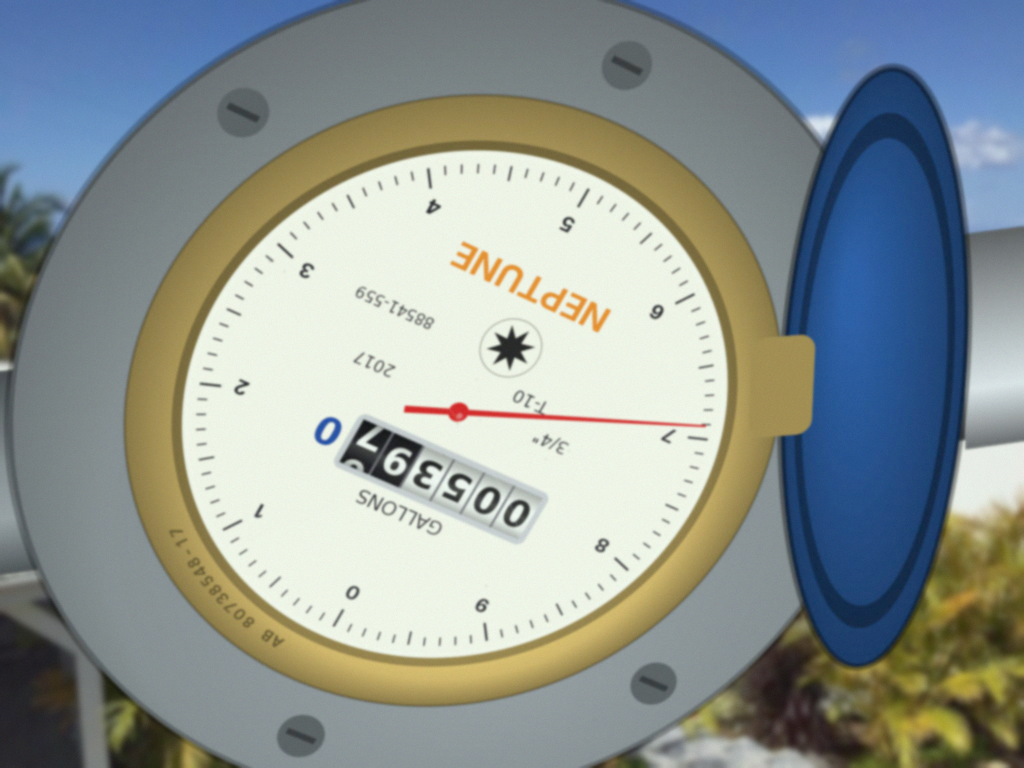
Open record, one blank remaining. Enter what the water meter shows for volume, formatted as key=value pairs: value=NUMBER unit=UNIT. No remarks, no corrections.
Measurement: value=53966.9 unit=gal
